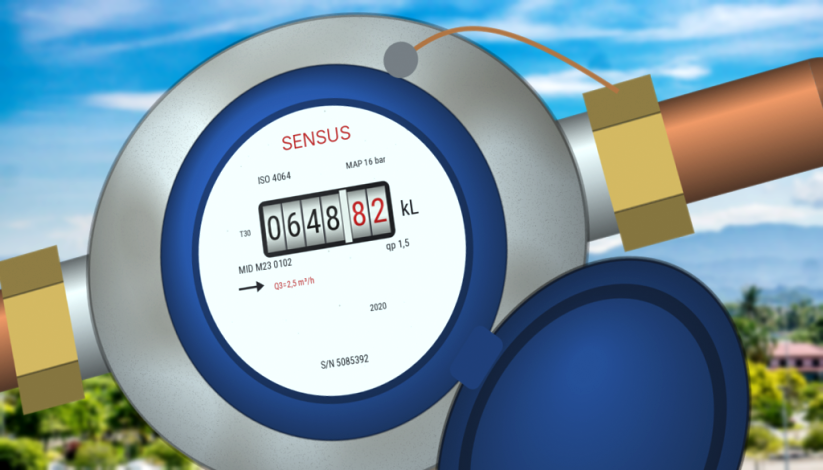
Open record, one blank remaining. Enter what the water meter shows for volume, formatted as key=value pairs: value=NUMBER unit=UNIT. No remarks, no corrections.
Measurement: value=648.82 unit=kL
